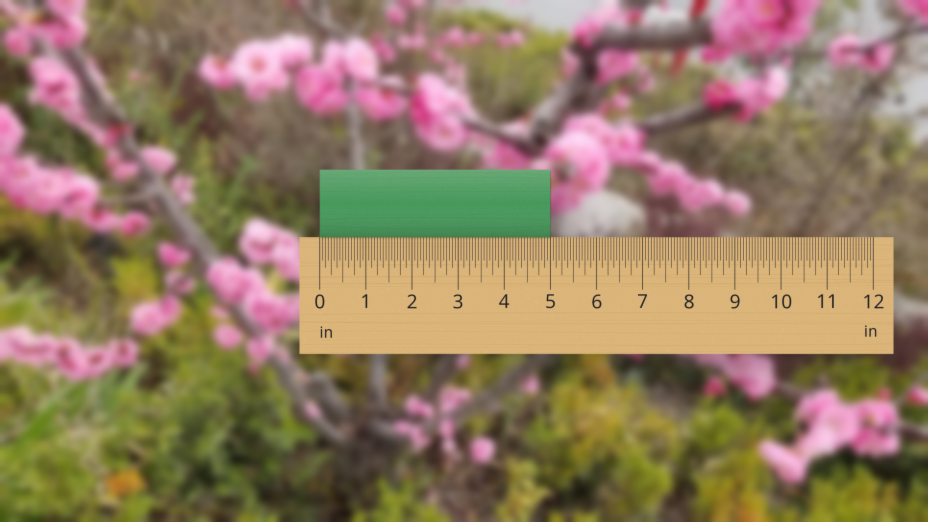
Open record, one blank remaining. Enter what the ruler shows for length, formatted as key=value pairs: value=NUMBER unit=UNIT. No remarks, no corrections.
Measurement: value=5 unit=in
